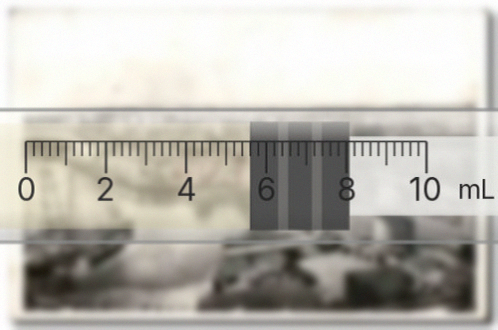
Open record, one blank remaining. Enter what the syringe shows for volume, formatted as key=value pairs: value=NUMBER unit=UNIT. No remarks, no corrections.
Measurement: value=5.6 unit=mL
